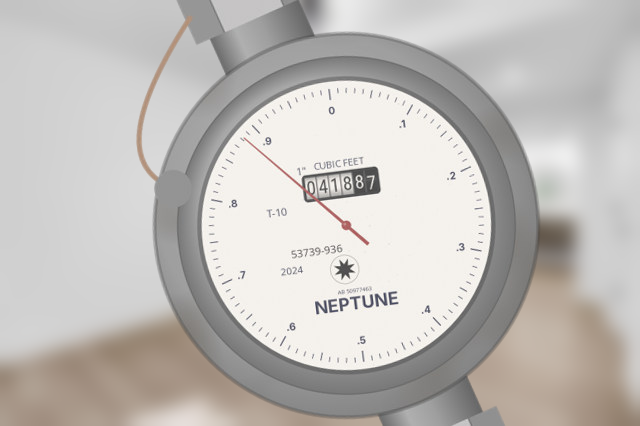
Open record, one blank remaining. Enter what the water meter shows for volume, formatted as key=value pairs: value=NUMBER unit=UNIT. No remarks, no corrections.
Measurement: value=41886.88 unit=ft³
